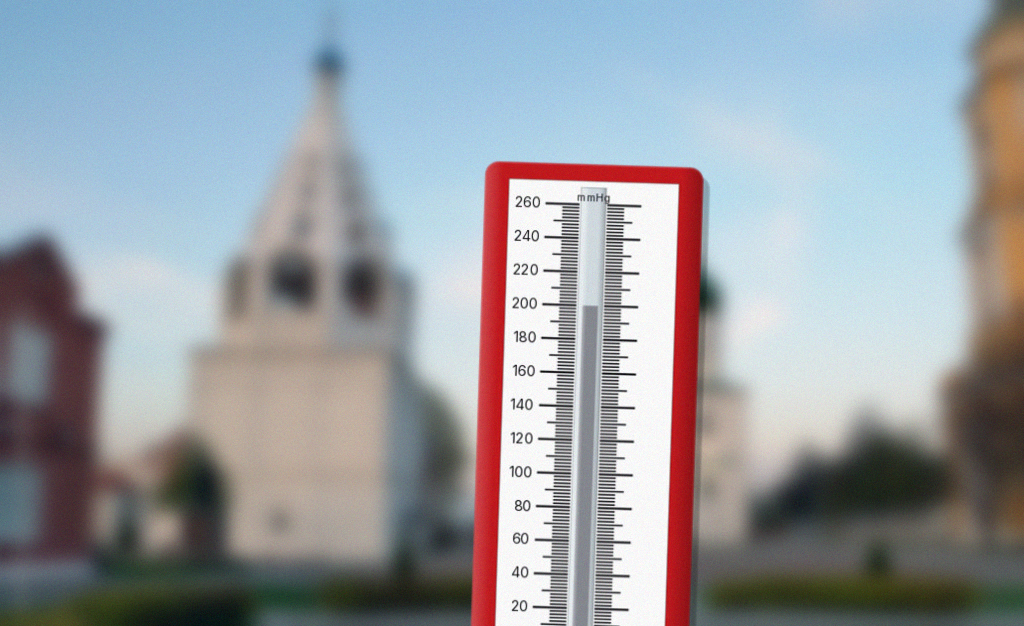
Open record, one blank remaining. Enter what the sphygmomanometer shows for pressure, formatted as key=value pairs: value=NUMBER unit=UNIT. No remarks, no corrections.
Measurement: value=200 unit=mmHg
